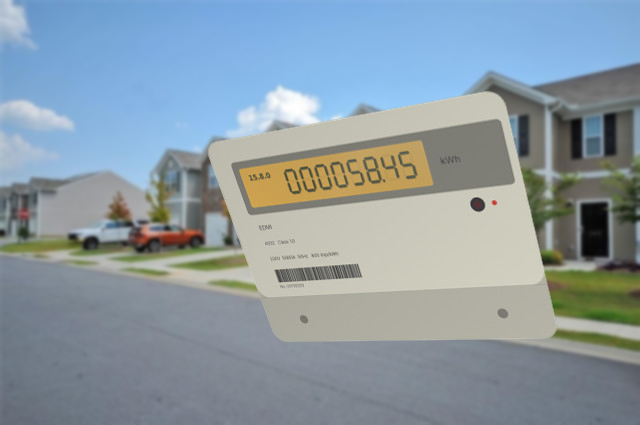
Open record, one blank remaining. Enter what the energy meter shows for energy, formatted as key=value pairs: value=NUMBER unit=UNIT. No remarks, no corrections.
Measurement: value=58.45 unit=kWh
